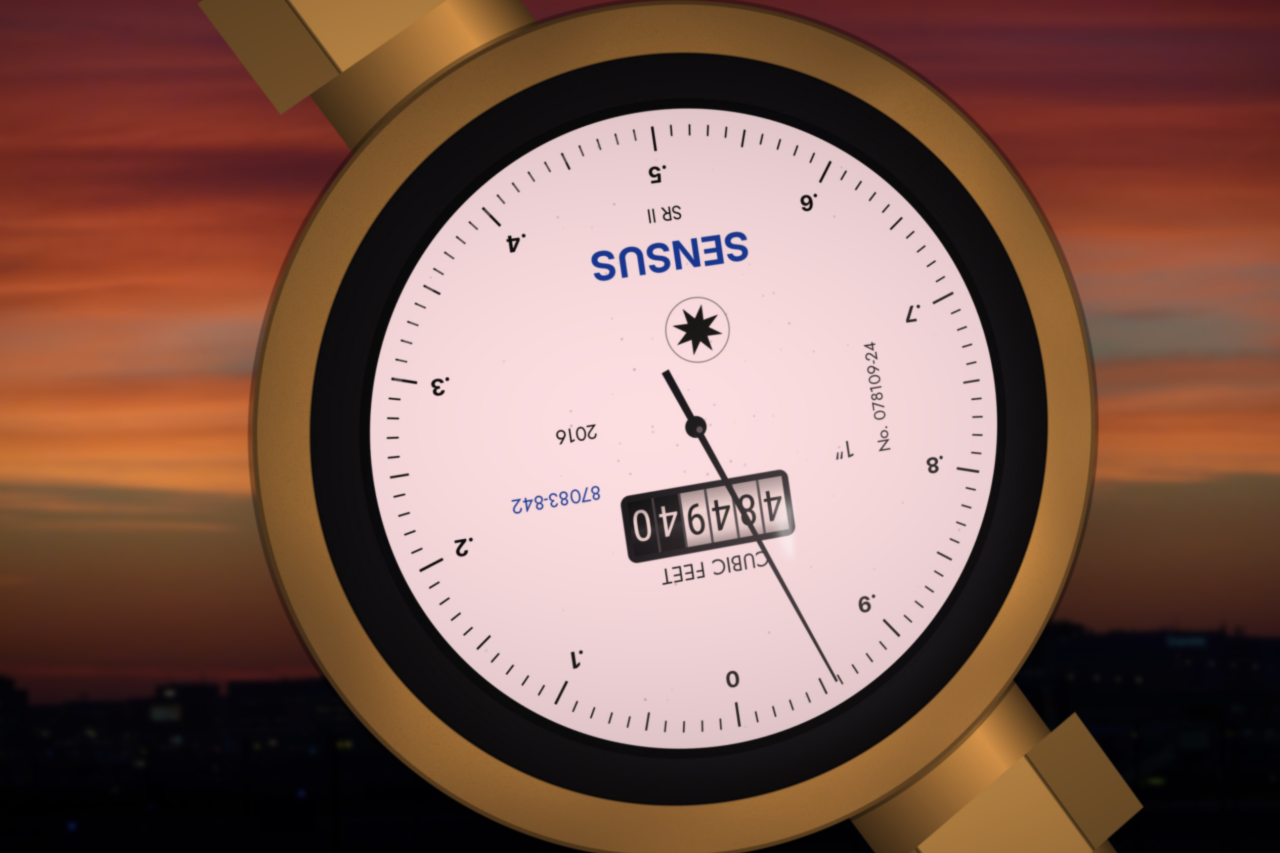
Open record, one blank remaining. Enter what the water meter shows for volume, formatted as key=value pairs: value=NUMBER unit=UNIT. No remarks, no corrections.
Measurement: value=484939.94 unit=ft³
